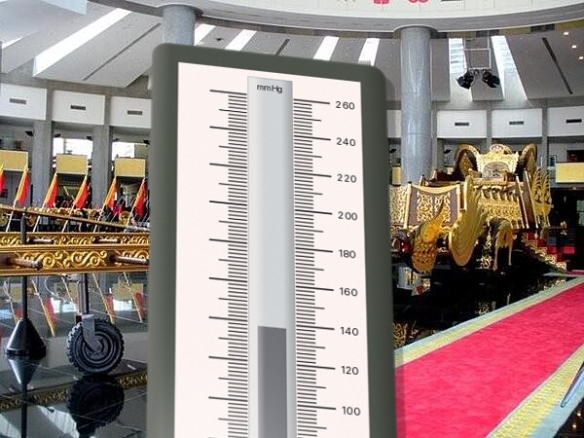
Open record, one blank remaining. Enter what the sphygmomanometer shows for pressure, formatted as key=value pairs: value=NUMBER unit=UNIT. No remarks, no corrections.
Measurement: value=138 unit=mmHg
